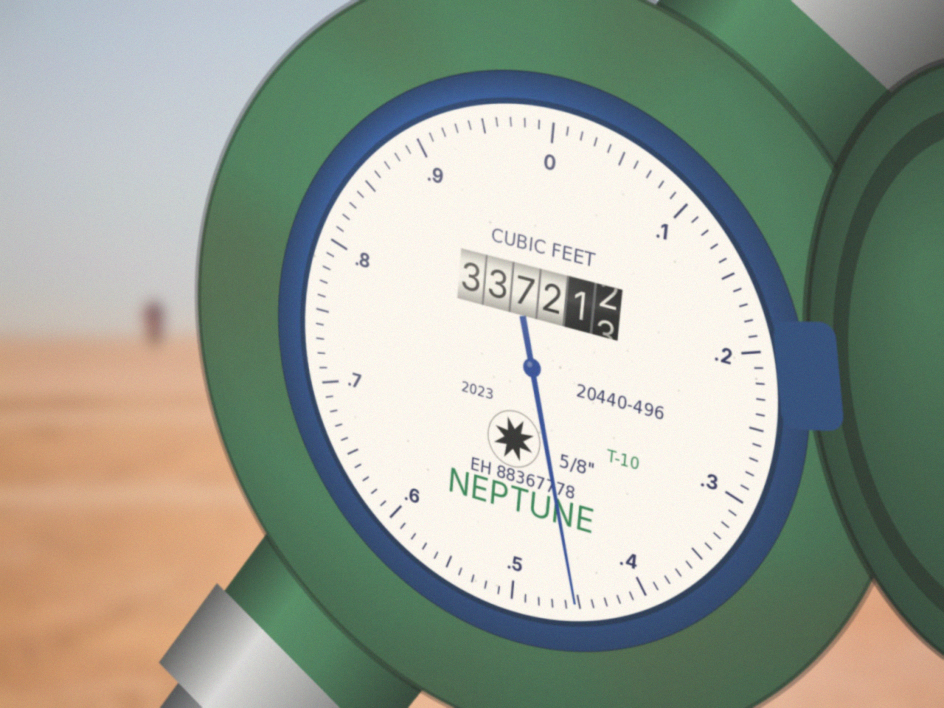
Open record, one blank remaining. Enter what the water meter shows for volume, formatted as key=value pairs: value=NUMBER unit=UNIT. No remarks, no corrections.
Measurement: value=337212.45 unit=ft³
